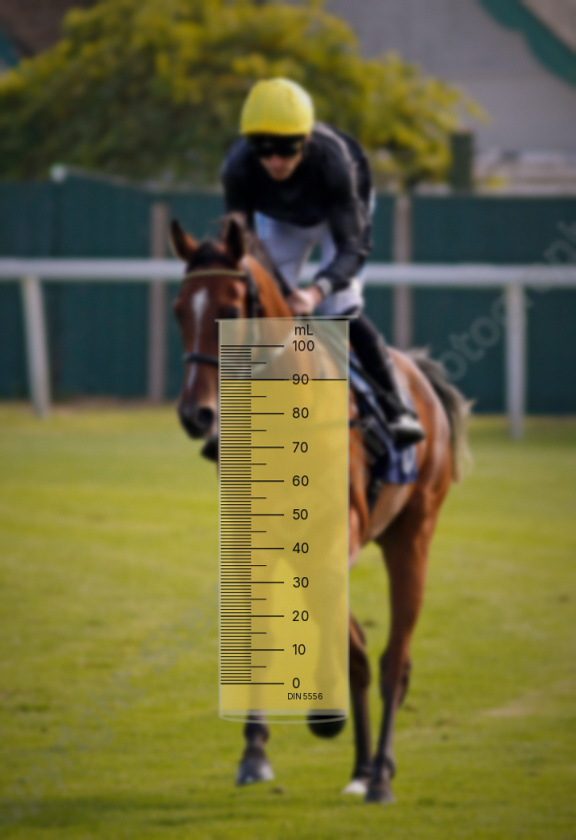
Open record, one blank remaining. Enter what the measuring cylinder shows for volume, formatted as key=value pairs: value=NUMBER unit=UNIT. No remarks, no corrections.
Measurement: value=90 unit=mL
